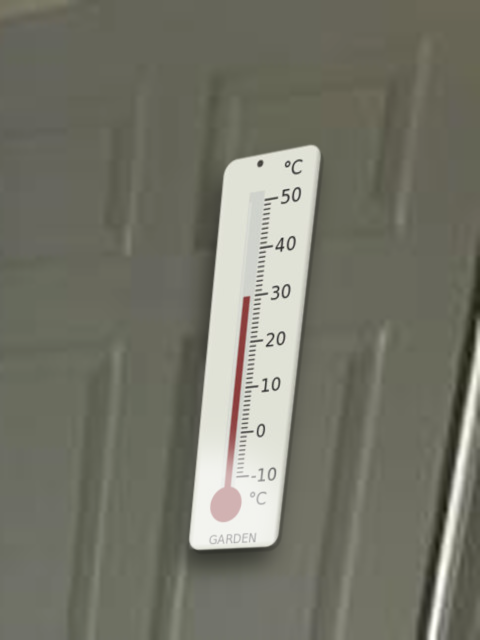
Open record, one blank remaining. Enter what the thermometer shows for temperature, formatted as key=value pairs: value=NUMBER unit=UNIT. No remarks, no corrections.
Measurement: value=30 unit=°C
